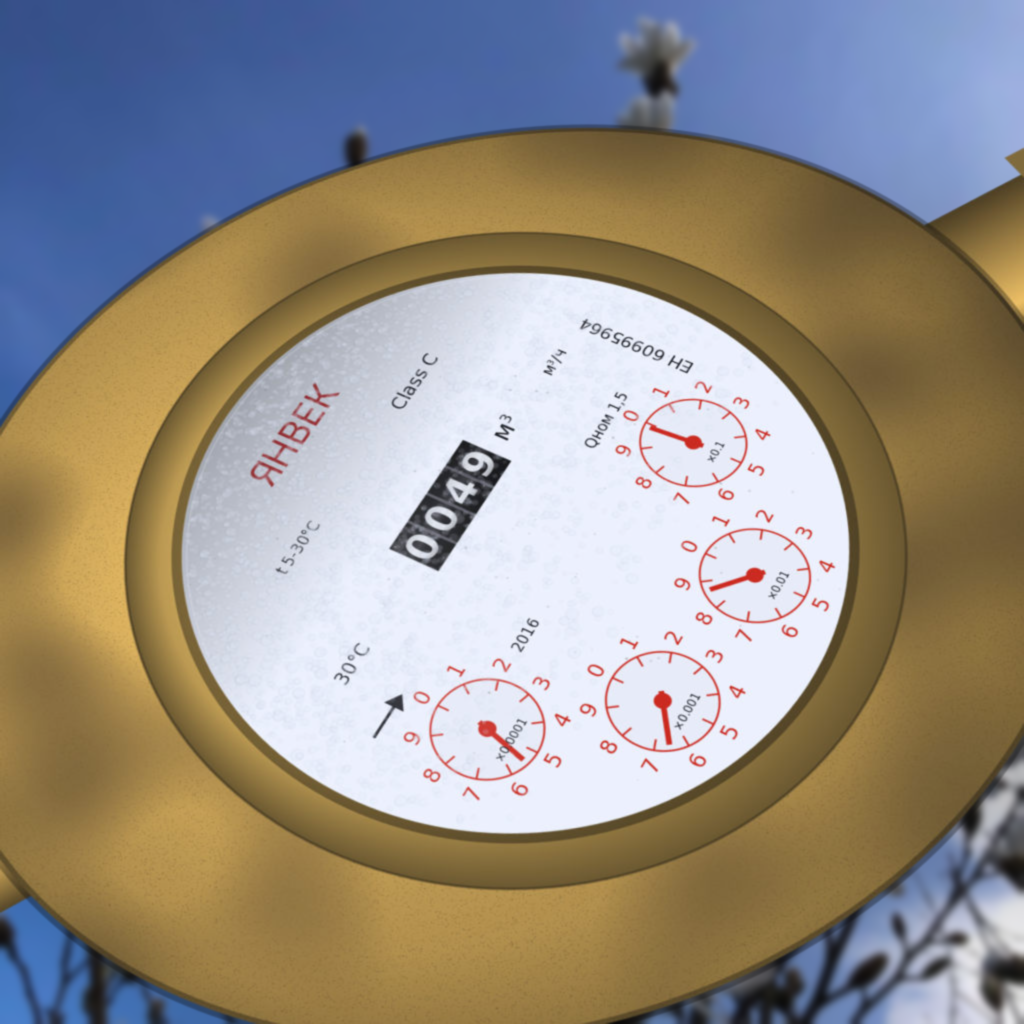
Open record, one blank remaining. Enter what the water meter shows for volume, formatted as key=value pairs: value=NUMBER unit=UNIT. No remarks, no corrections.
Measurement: value=48.9865 unit=m³
